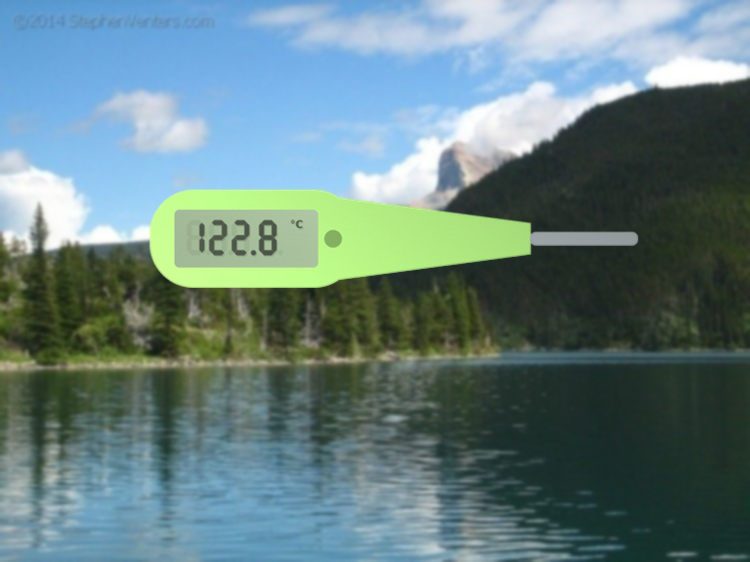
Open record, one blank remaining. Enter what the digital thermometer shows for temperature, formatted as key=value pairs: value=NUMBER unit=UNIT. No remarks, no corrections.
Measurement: value=122.8 unit=°C
